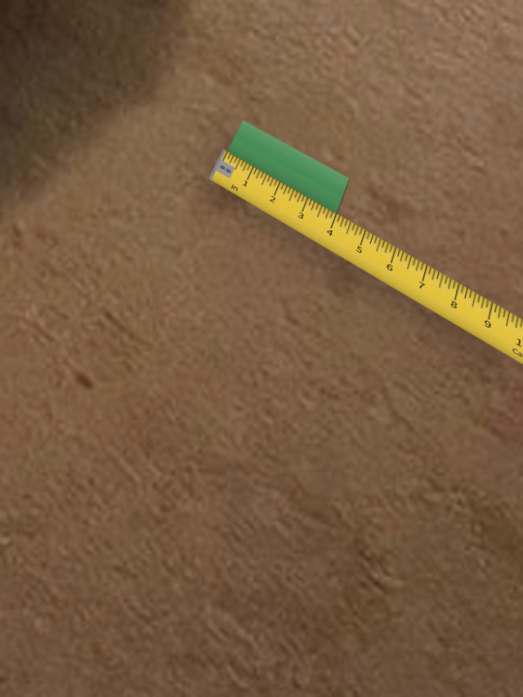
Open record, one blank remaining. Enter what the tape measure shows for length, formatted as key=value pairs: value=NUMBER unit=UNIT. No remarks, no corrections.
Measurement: value=4 unit=in
